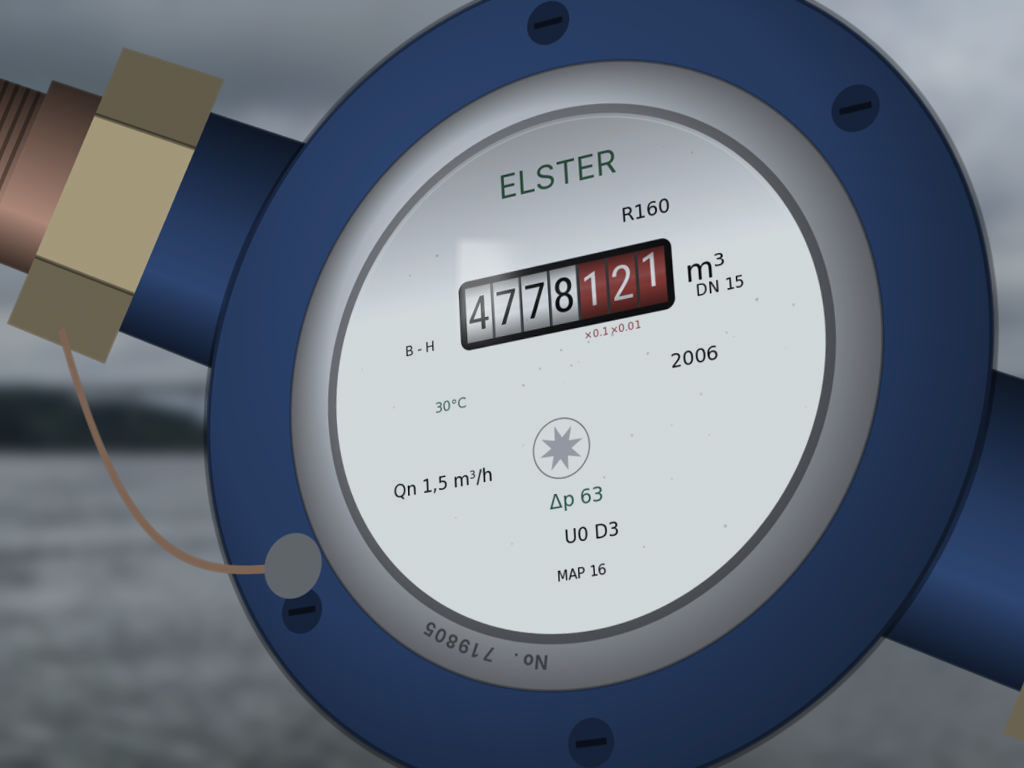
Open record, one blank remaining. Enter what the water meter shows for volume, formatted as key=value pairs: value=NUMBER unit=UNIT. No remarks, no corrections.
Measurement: value=4778.121 unit=m³
